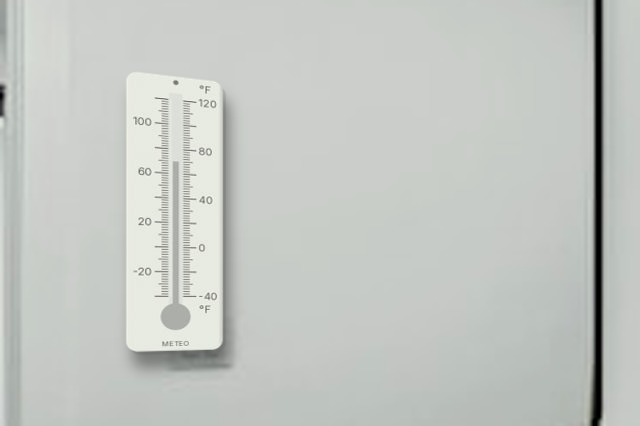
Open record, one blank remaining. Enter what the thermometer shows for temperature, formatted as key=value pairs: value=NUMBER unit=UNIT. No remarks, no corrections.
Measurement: value=70 unit=°F
